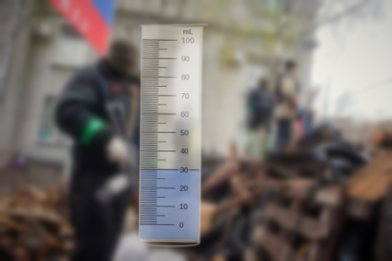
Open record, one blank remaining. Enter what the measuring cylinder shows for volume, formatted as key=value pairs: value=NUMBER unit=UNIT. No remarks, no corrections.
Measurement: value=30 unit=mL
